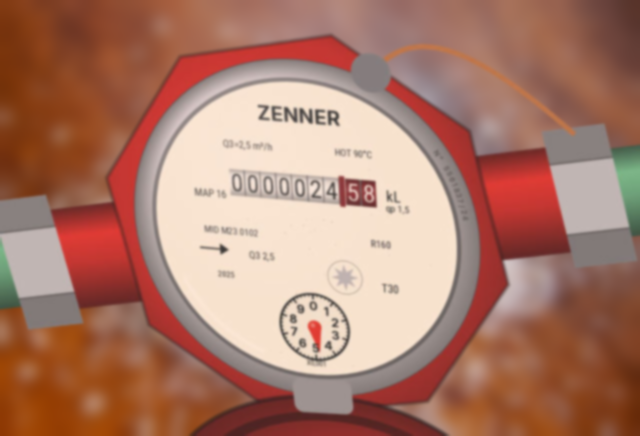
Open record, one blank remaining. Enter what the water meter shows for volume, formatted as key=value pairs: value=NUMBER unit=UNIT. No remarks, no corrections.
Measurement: value=24.584 unit=kL
